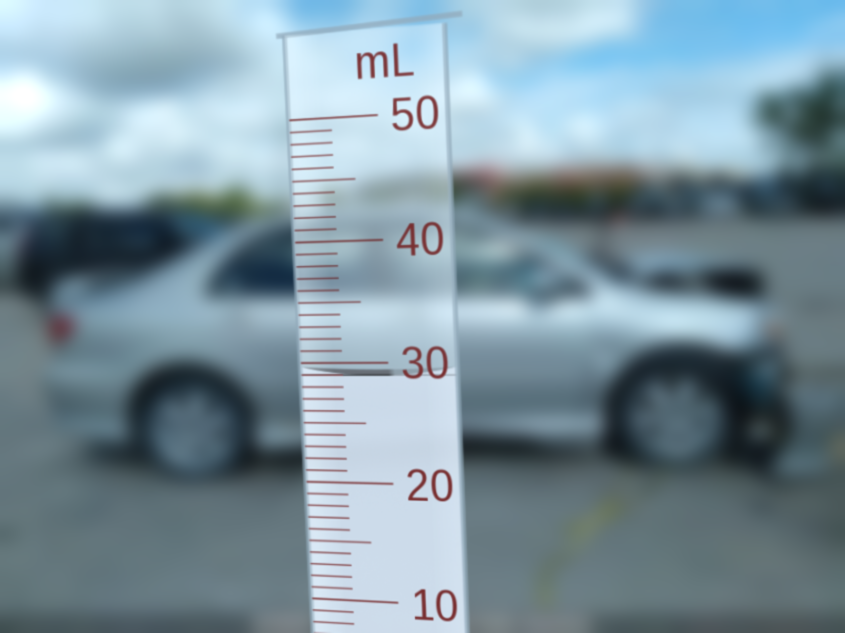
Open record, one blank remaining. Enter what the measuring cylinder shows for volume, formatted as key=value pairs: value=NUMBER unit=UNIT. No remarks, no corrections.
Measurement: value=29 unit=mL
